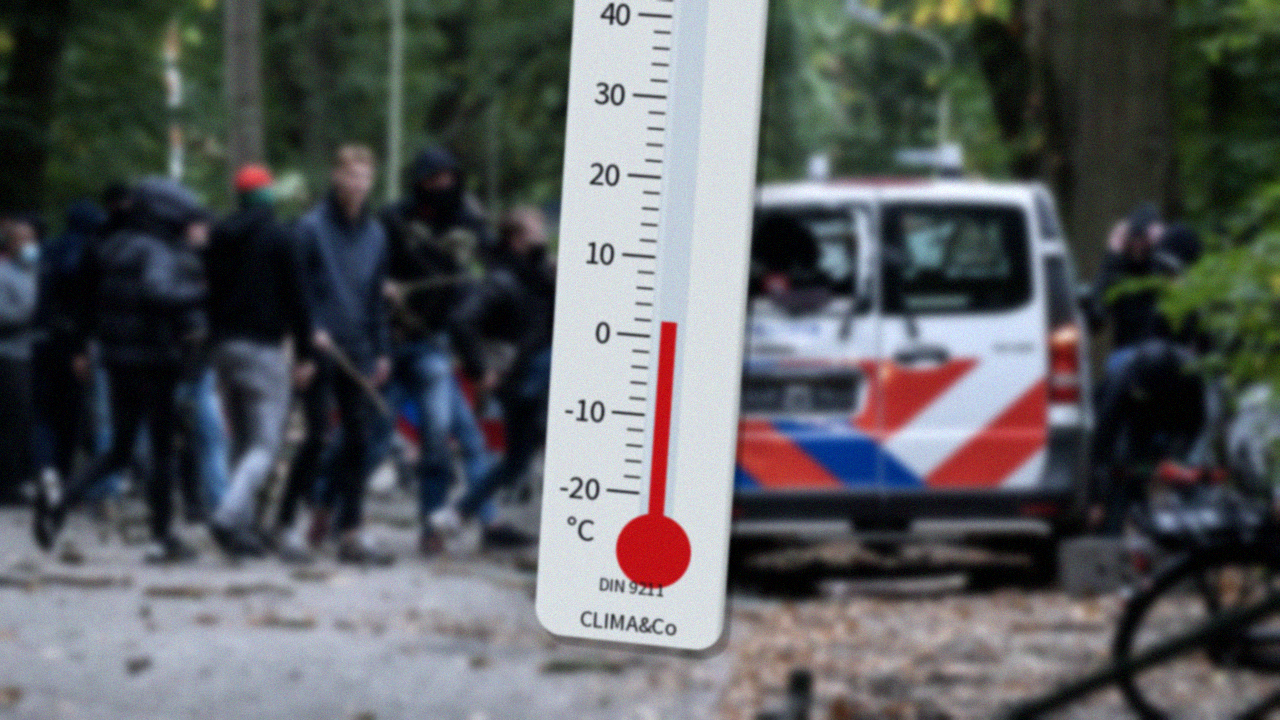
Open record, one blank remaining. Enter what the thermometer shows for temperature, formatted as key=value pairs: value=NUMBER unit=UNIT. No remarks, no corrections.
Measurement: value=2 unit=°C
